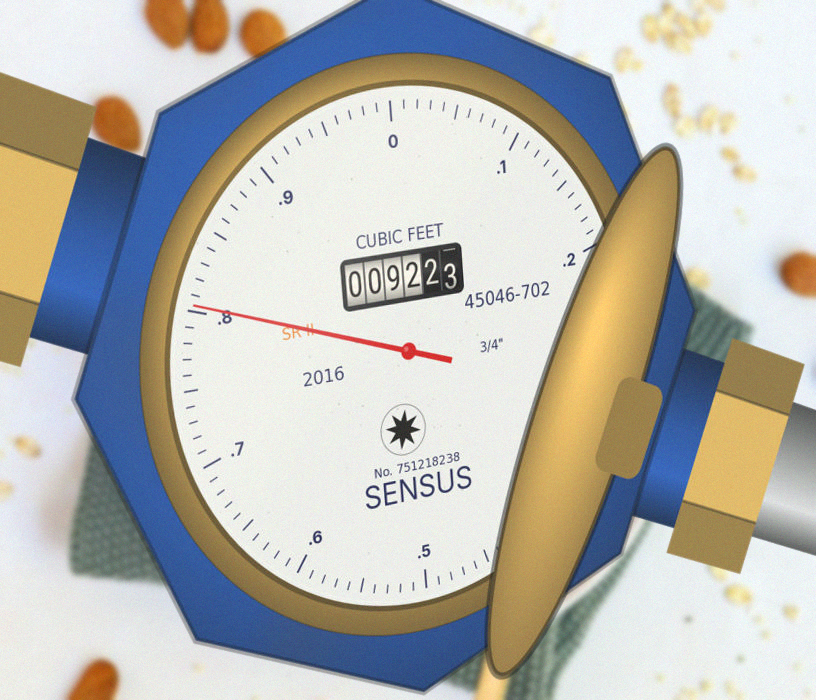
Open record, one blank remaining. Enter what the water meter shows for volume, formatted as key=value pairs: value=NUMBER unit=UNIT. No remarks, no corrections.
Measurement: value=9222.80 unit=ft³
